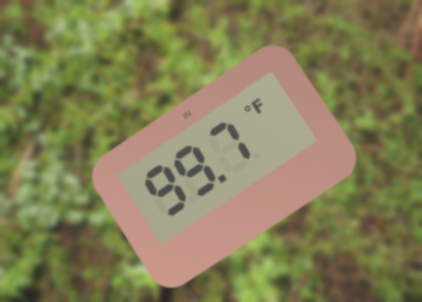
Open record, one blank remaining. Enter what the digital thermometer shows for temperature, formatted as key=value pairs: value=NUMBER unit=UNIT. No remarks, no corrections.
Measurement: value=99.7 unit=°F
